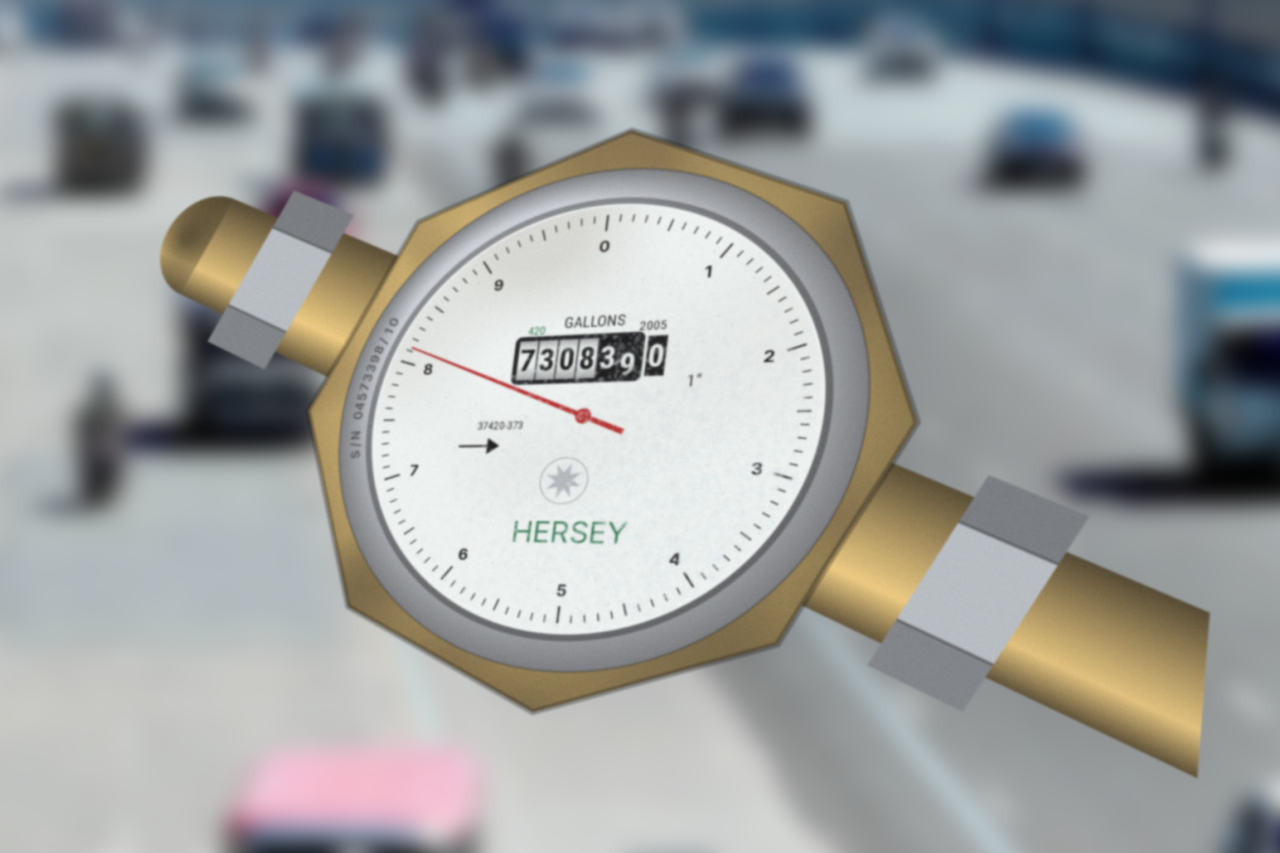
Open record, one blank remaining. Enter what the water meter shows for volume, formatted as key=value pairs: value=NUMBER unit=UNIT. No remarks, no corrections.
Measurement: value=7308388.1 unit=gal
